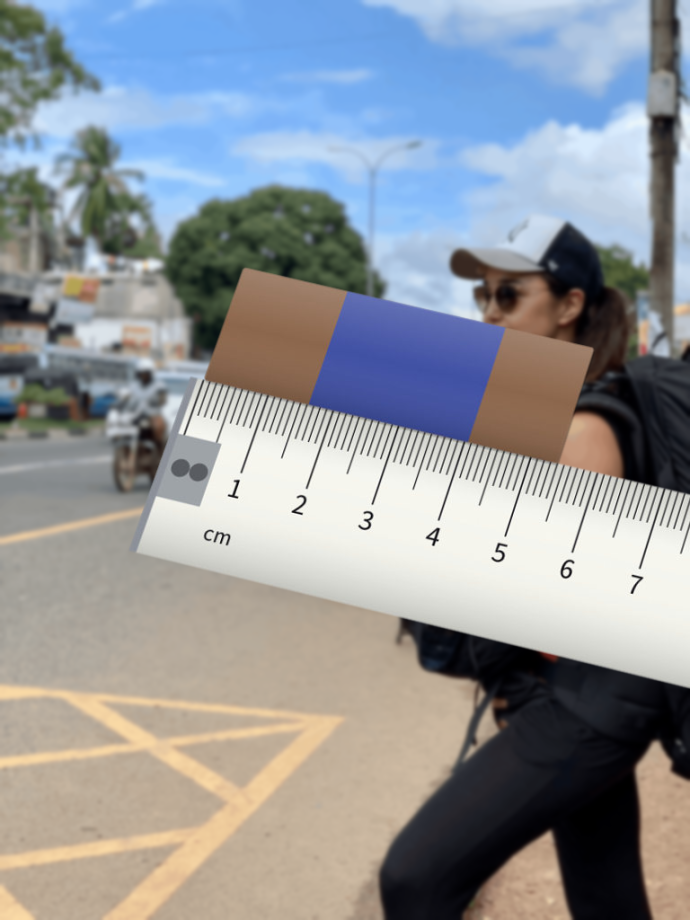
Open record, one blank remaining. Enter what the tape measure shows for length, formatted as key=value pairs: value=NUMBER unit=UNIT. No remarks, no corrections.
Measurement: value=5.4 unit=cm
